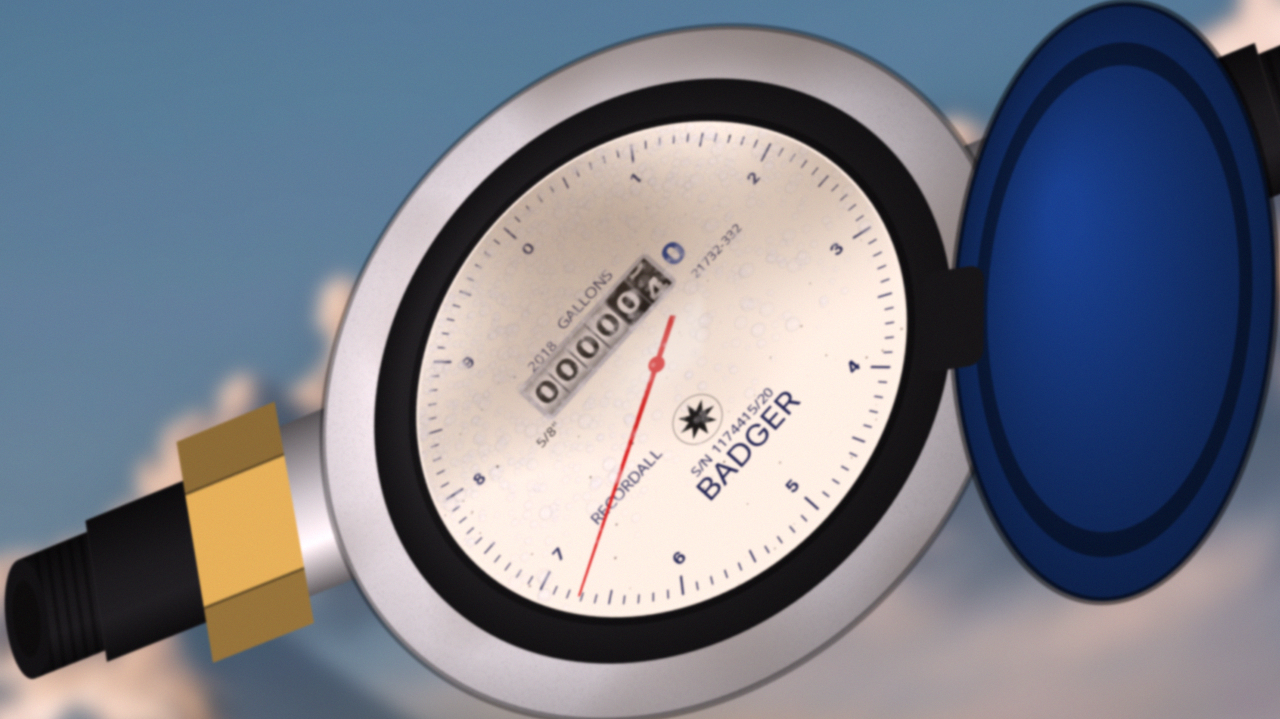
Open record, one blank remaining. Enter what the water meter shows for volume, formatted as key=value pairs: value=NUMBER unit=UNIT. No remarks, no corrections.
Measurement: value=36.7 unit=gal
